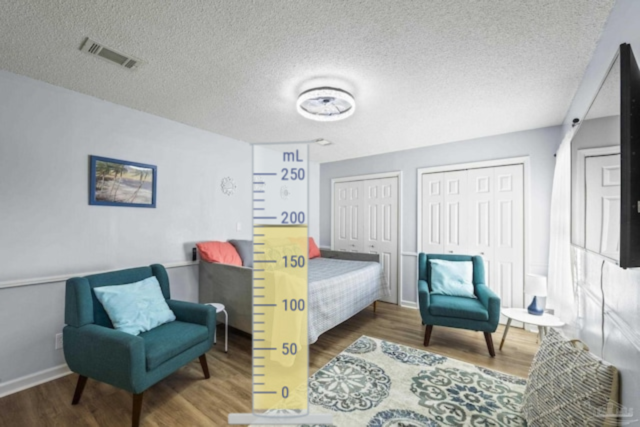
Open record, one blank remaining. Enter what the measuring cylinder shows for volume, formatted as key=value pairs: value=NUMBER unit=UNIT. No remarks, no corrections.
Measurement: value=190 unit=mL
